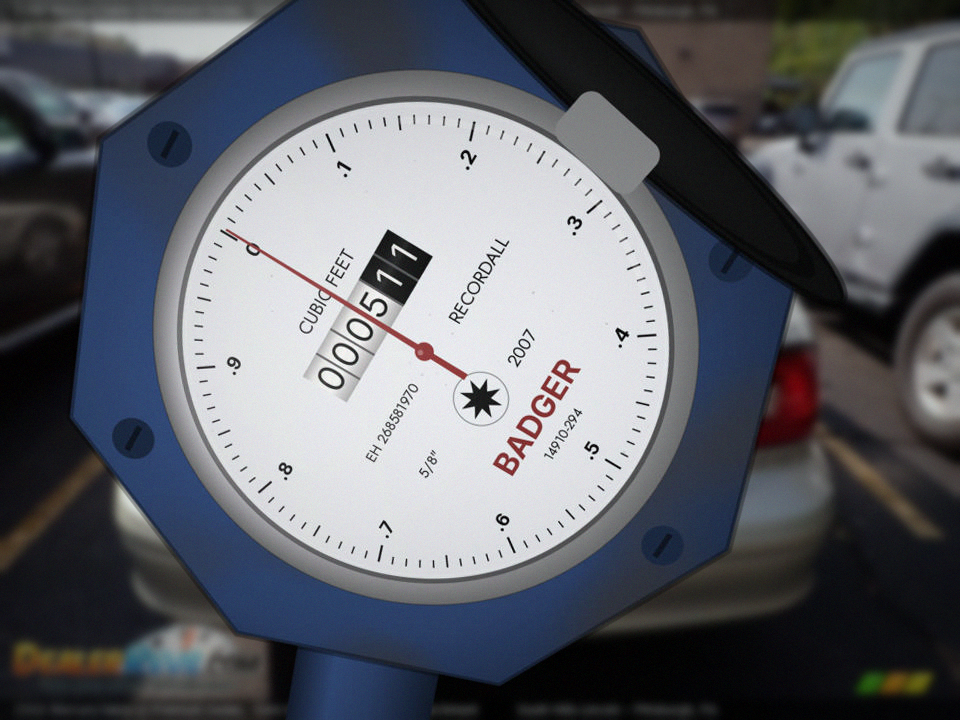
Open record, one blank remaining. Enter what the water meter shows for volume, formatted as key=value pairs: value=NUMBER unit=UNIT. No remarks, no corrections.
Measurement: value=511.00 unit=ft³
